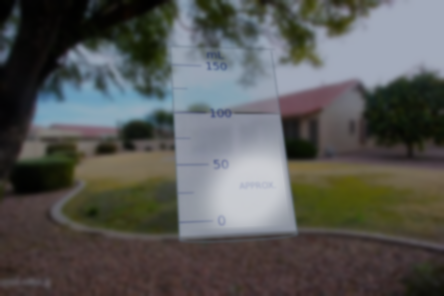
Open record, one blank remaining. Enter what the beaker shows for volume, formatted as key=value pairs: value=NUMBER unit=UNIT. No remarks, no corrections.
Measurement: value=100 unit=mL
